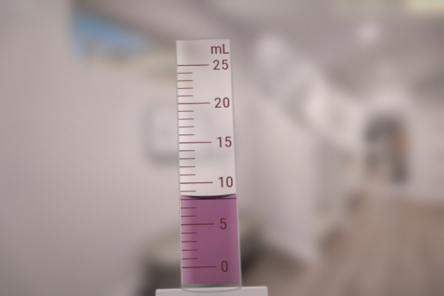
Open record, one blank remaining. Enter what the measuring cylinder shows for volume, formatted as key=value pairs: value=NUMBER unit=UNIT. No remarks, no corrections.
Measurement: value=8 unit=mL
